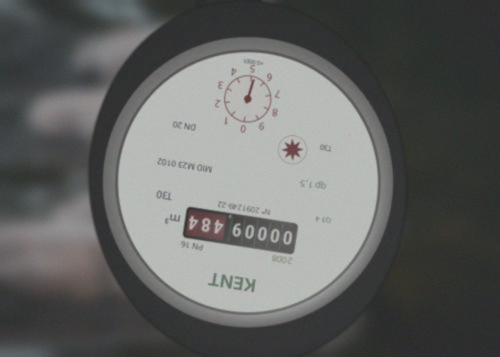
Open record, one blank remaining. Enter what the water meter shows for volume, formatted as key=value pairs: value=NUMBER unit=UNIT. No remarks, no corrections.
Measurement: value=9.4845 unit=m³
